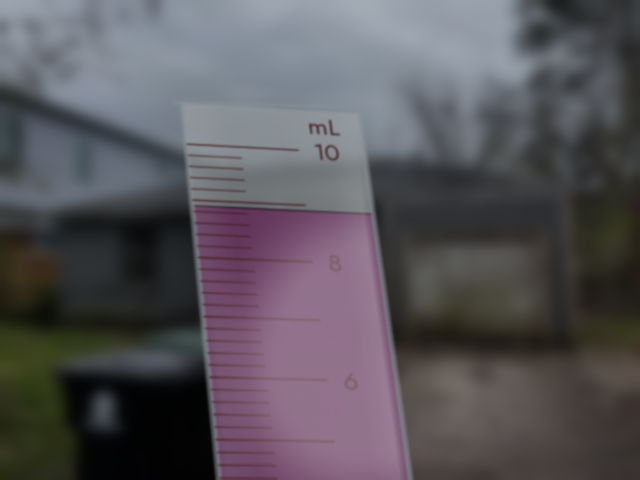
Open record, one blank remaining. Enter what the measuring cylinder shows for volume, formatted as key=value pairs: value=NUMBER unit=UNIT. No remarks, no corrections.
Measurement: value=8.9 unit=mL
